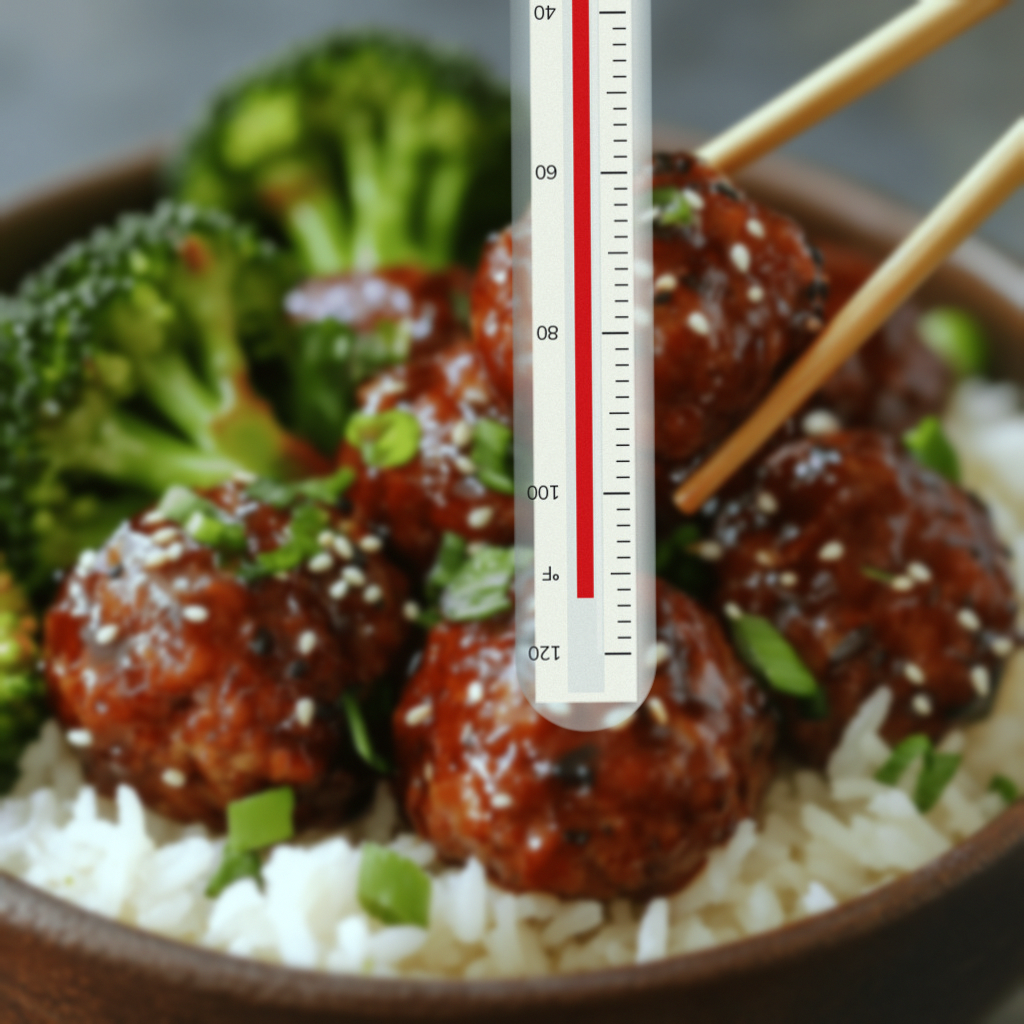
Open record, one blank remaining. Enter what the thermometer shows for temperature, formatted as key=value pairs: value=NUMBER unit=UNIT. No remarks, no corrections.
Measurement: value=113 unit=°F
